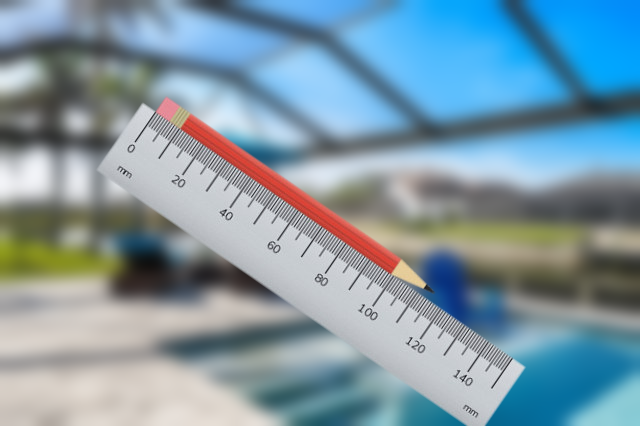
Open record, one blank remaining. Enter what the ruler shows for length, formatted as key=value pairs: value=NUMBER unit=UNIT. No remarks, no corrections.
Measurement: value=115 unit=mm
